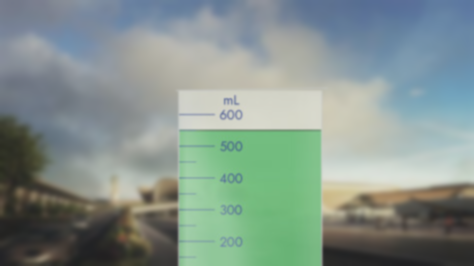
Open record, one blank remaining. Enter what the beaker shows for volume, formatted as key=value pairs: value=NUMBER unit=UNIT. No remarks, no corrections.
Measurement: value=550 unit=mL
